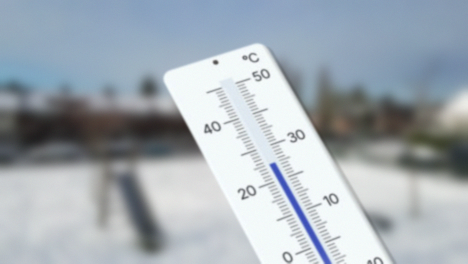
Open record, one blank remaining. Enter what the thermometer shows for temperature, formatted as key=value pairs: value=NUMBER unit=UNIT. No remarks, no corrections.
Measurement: value=25 unit=°C
